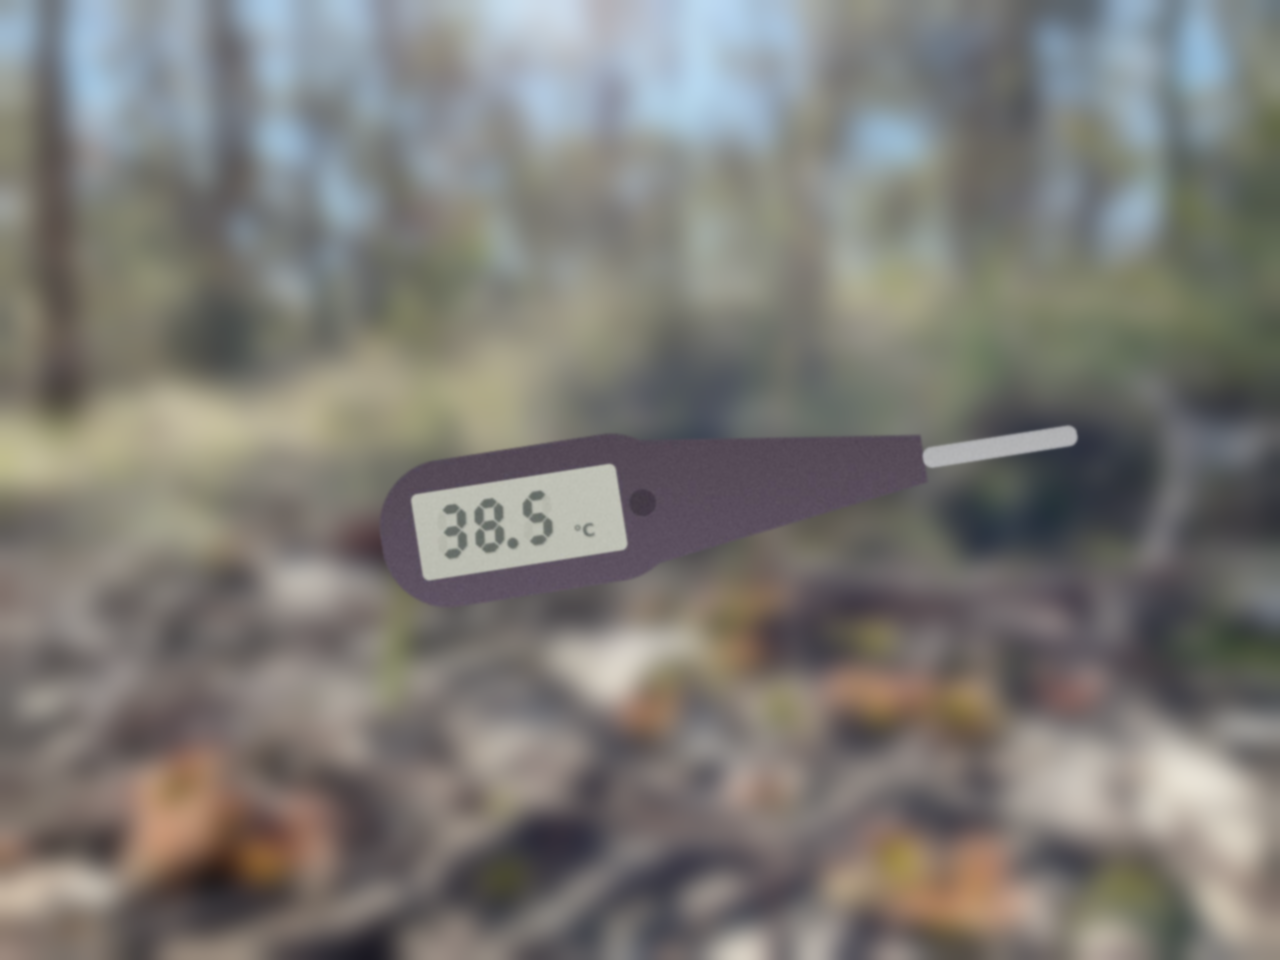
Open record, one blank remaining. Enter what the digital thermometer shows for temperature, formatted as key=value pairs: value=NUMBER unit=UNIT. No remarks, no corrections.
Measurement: value=38.5 unit=°C
